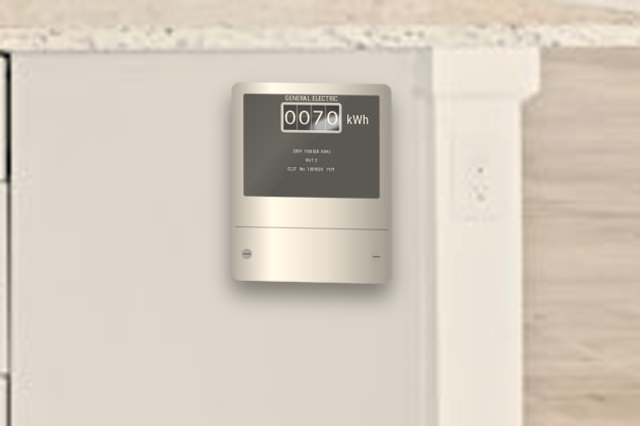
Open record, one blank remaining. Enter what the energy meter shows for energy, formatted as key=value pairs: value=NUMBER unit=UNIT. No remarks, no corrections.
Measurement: value=70 unit=kWh
